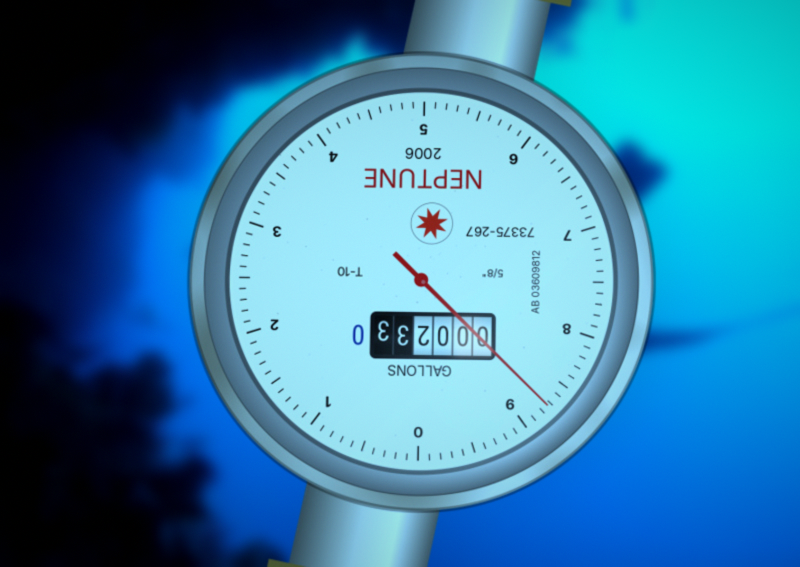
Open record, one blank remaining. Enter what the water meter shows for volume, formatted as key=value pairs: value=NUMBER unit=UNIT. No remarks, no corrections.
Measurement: value=2328.7 unit=gal
